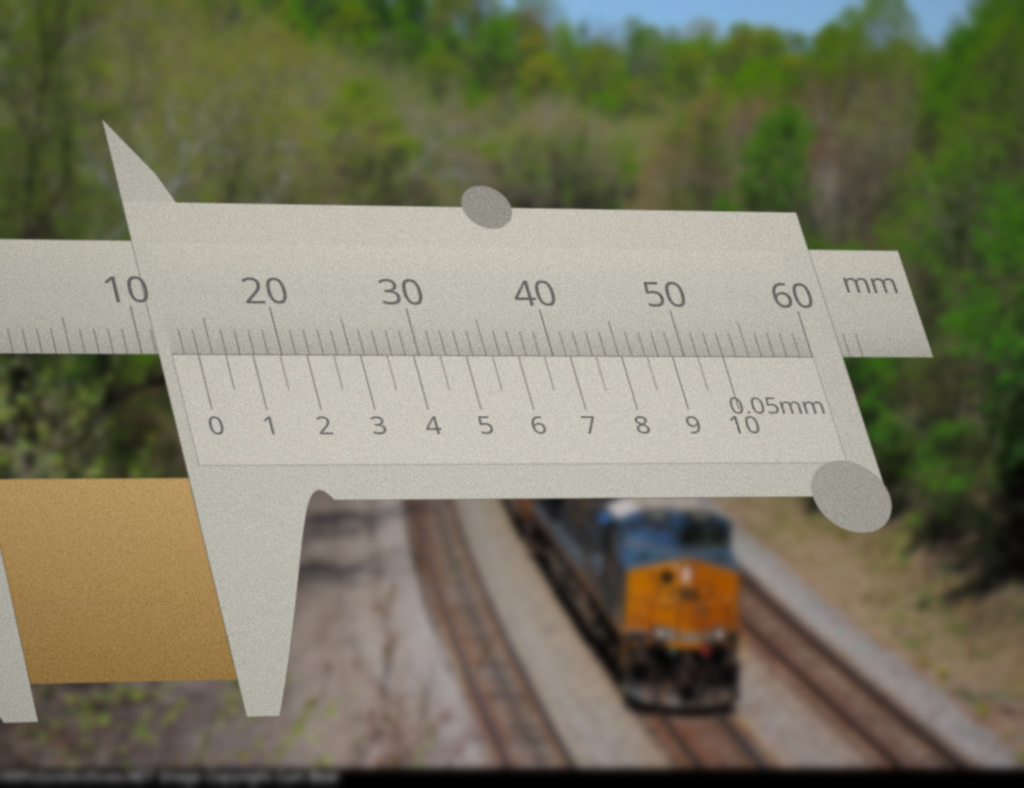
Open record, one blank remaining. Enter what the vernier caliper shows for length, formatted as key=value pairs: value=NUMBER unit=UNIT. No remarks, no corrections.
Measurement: value=14.0 unit=mm
